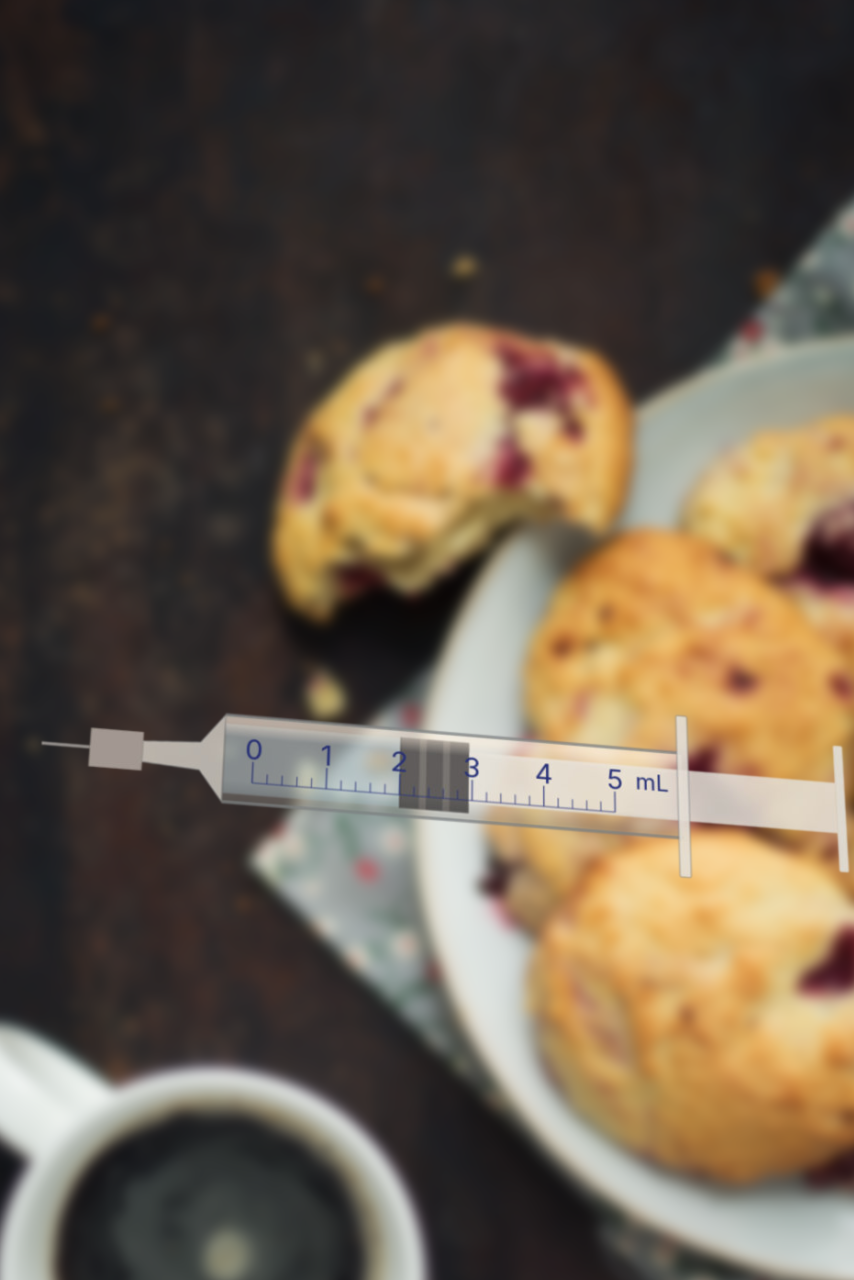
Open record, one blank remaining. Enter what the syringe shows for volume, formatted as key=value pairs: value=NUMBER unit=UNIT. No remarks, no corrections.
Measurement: value=2 unit=mL
